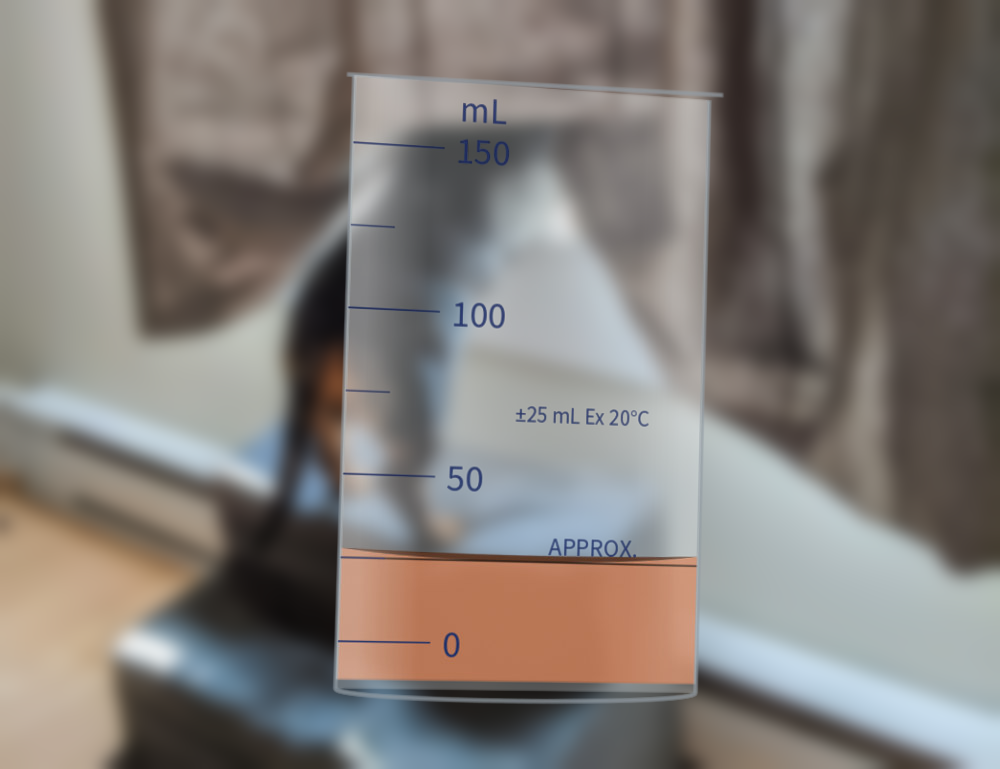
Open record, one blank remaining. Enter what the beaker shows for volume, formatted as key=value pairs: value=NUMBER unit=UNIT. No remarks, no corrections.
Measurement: value=25 unit=mL
